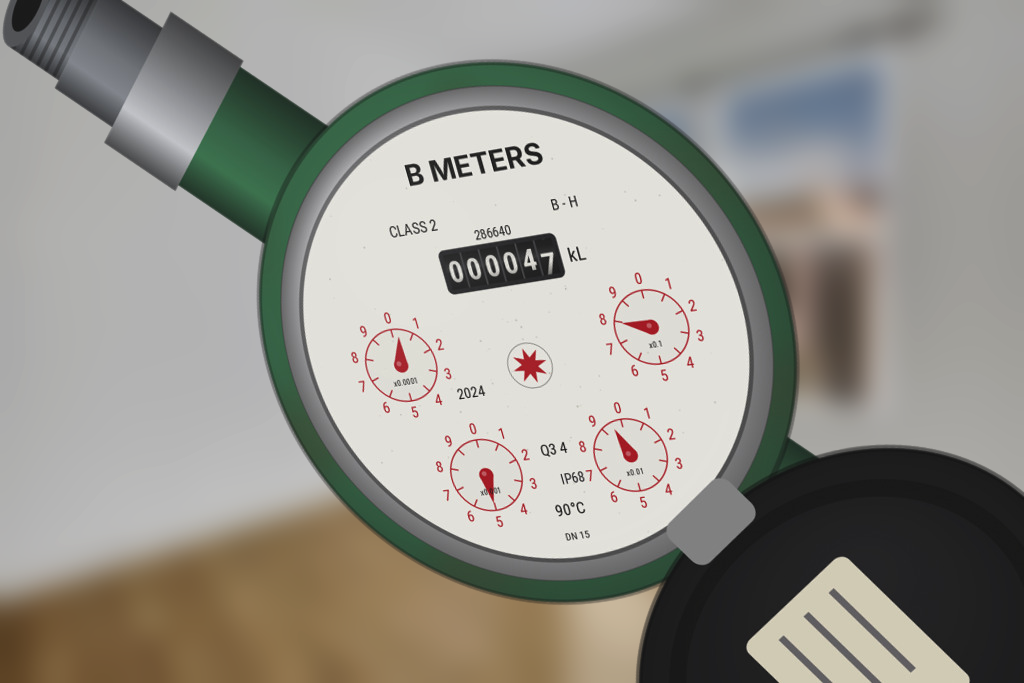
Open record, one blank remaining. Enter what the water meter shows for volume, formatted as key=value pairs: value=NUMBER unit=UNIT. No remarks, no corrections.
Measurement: value=46.7950 unit=kL
